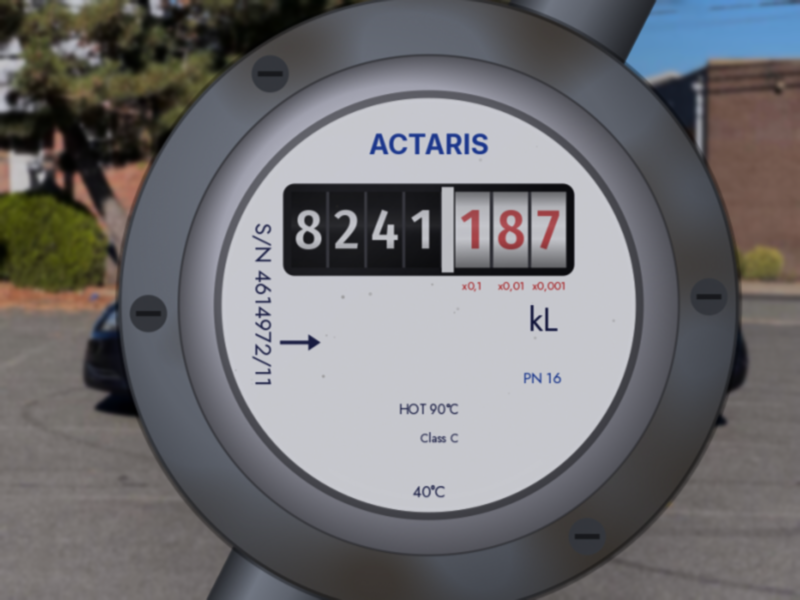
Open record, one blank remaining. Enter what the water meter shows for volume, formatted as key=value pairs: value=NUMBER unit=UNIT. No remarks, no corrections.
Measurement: value=8241.187 unit=kL
